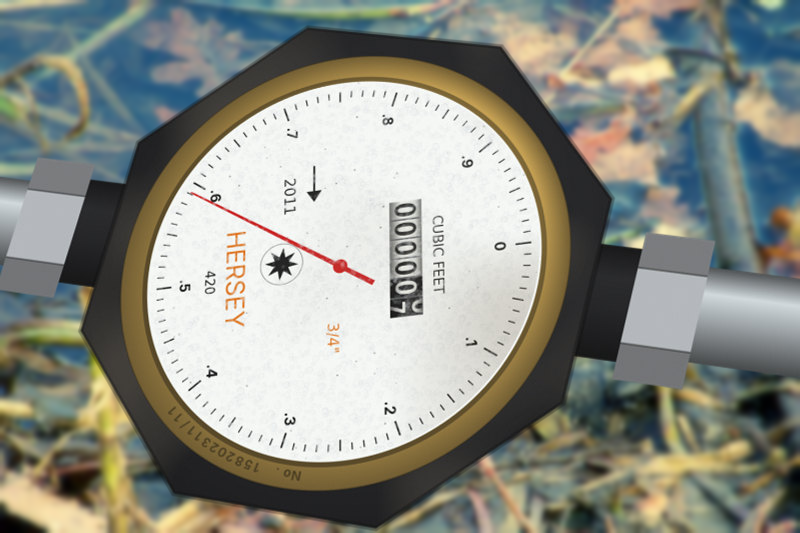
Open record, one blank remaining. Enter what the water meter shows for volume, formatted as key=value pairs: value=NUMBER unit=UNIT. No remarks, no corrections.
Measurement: value=6.59 unit=ft³
